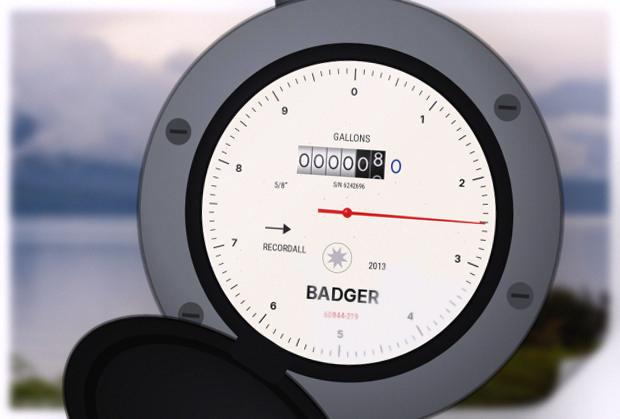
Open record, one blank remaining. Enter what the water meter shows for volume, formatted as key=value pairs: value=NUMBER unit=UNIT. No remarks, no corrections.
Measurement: value=82.5 unit=gal
